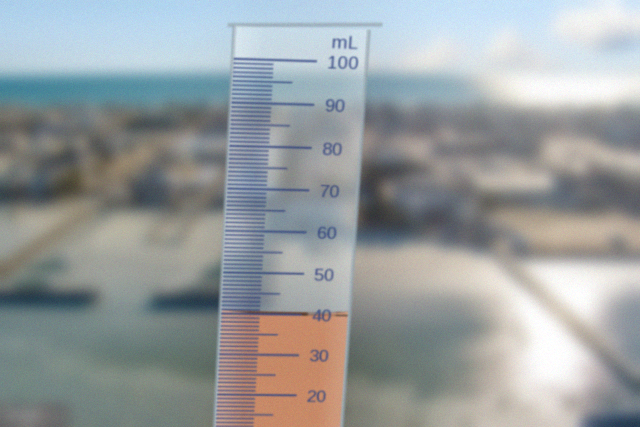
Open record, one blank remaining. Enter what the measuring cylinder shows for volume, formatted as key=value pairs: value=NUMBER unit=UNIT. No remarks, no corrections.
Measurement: value=40 unit=mL
